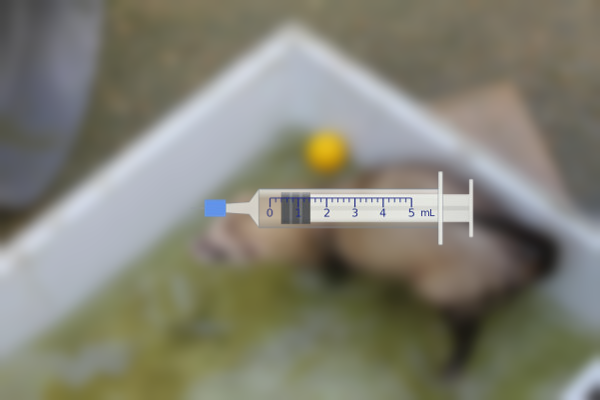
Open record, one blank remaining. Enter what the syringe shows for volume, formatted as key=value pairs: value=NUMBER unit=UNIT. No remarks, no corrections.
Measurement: value=0.4 unit=mL
